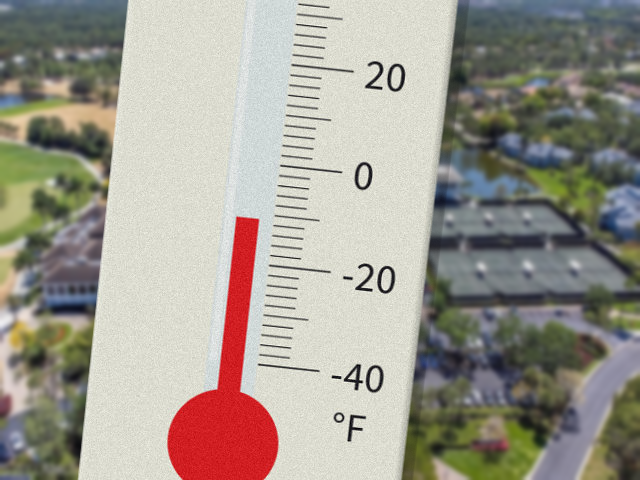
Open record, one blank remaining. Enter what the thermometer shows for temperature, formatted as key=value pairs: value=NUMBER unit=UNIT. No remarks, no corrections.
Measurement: value=-11 unit=°F
